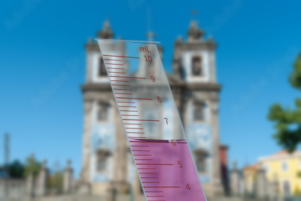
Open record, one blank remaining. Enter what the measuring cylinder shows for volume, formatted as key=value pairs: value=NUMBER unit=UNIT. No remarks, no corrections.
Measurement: value=6 unit=mL
